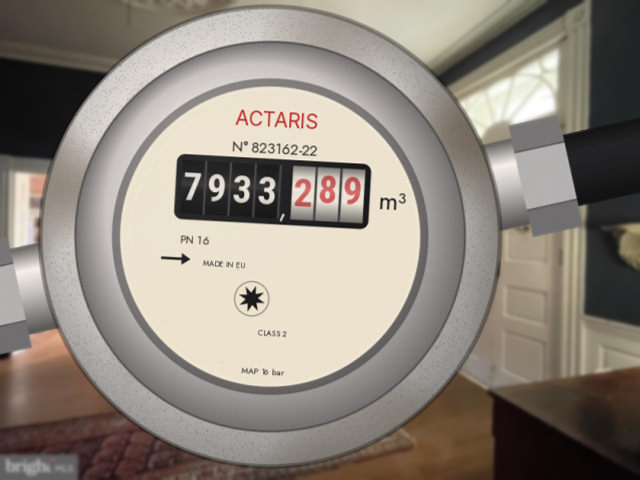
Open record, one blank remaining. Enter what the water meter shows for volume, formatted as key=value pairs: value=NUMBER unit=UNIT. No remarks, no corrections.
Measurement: value=7933.289 unit=m³
